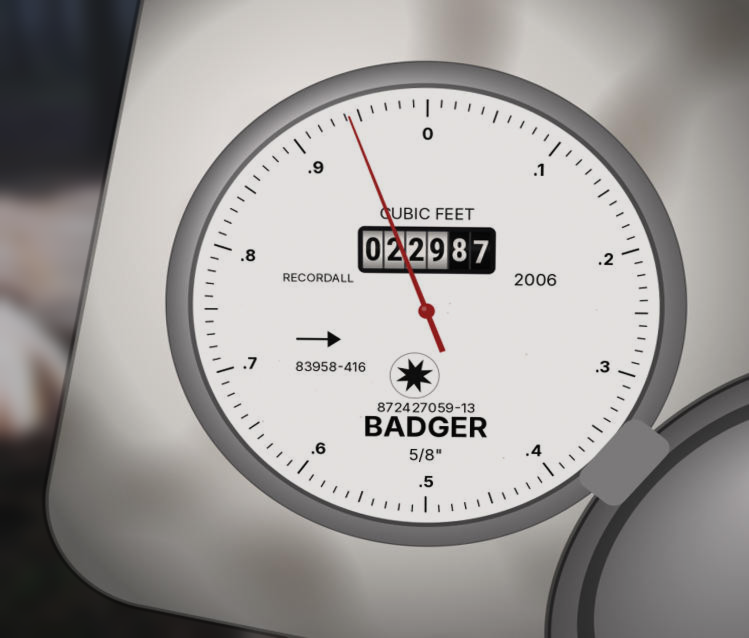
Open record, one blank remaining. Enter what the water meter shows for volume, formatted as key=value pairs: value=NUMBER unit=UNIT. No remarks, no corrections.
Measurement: value=22986.94 unit=ft³
